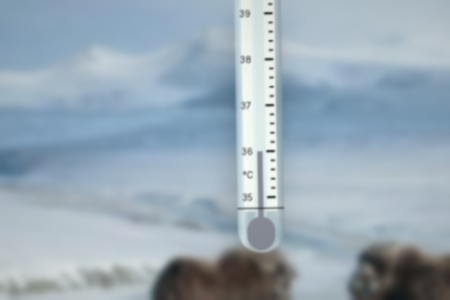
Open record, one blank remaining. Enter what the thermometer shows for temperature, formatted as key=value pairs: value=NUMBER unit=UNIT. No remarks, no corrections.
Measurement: value=36 unit=°C
